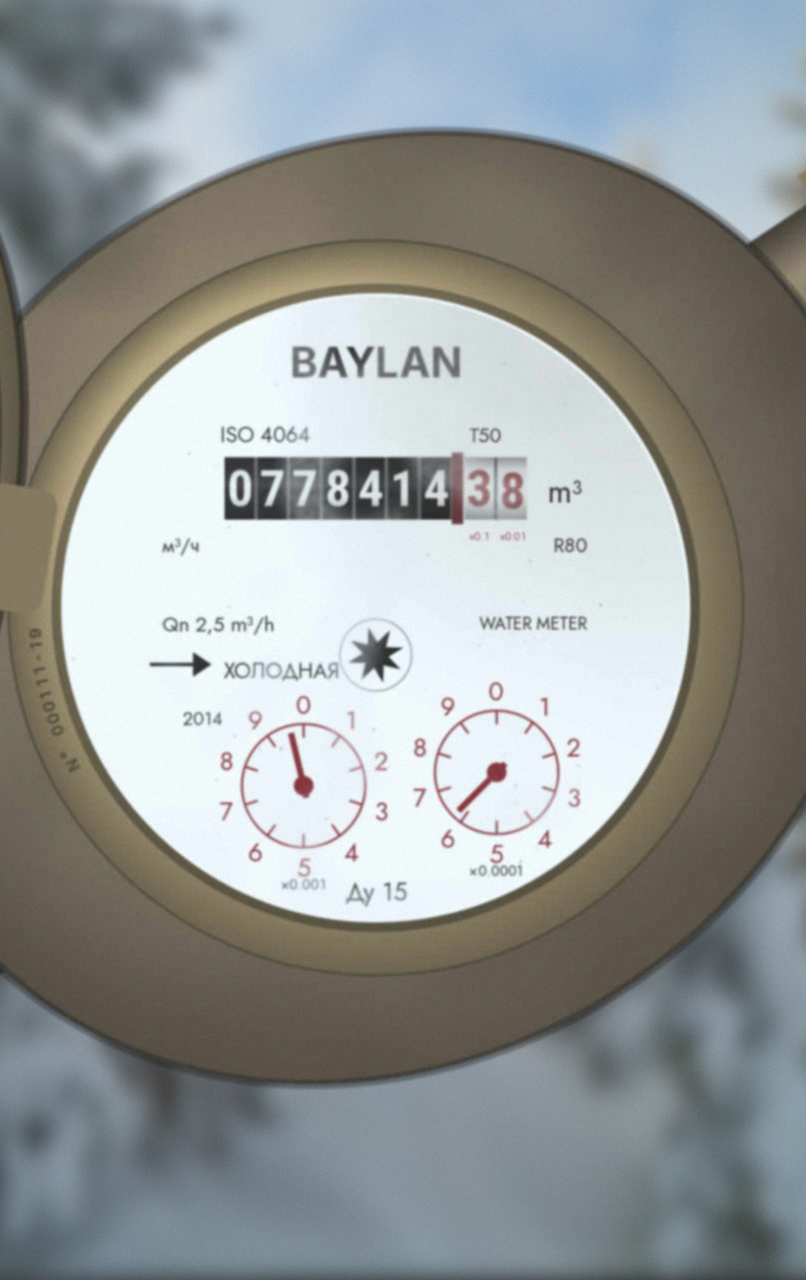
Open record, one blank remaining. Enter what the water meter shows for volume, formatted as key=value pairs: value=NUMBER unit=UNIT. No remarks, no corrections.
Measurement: value=778414.3796 unit=m³
